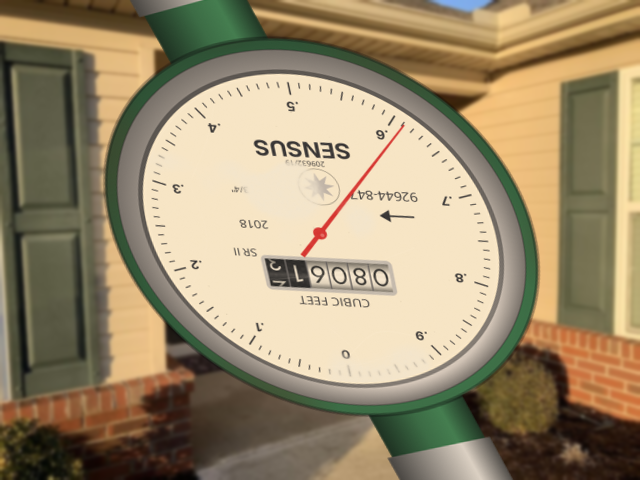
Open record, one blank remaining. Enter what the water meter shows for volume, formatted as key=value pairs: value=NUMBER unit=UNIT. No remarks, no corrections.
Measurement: value=80612.61 unit=ft³
